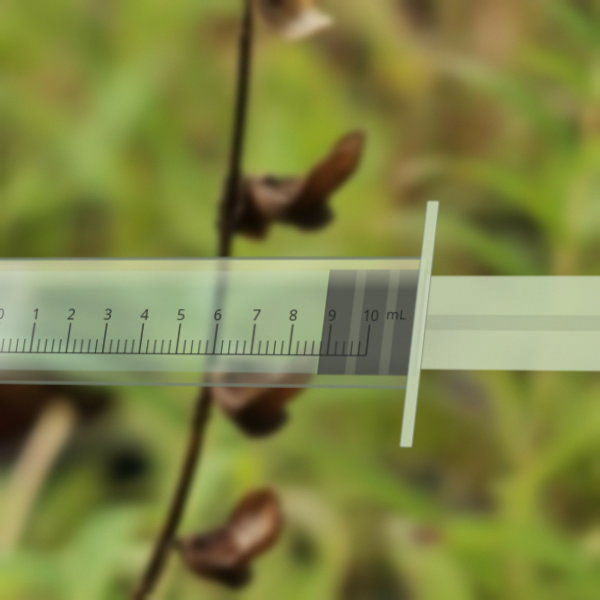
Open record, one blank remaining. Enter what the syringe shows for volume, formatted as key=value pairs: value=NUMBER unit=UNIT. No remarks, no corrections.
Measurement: value=8.8 unit=mL
